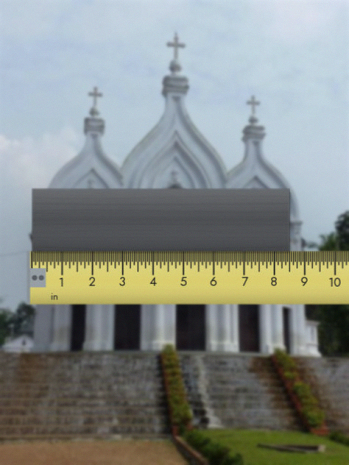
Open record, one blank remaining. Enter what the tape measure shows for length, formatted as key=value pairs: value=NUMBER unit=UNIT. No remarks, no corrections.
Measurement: value=8.5 unit=in
